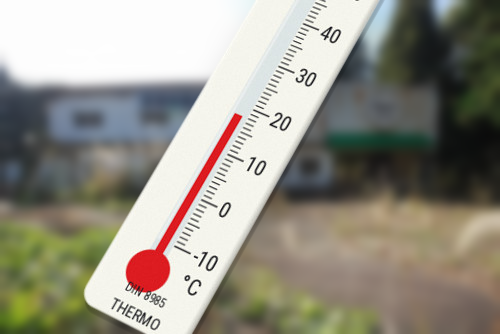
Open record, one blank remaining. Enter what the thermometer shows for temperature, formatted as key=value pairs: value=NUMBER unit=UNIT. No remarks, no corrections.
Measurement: value=18 unit=°C
